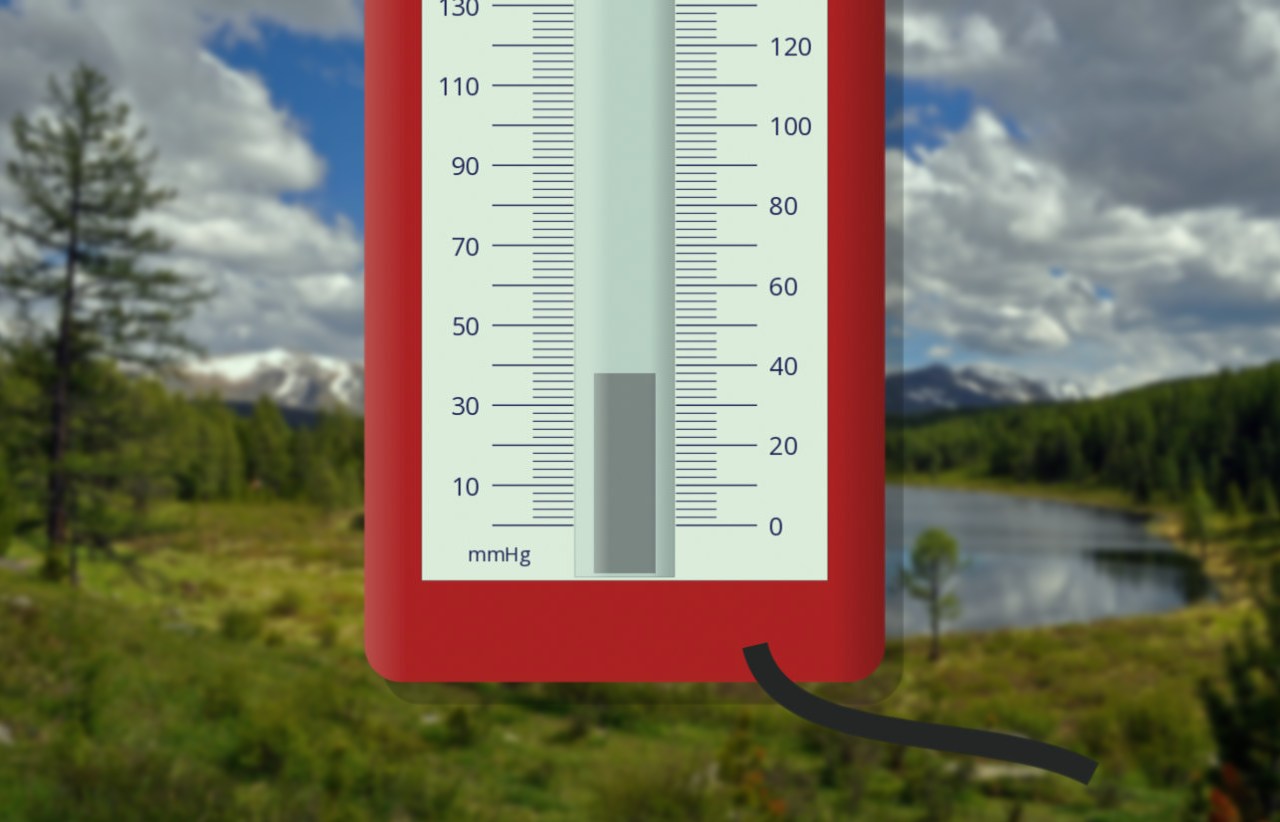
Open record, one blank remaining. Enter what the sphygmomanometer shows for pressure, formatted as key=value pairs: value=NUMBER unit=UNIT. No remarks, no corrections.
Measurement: value=38 unit=mmHg
